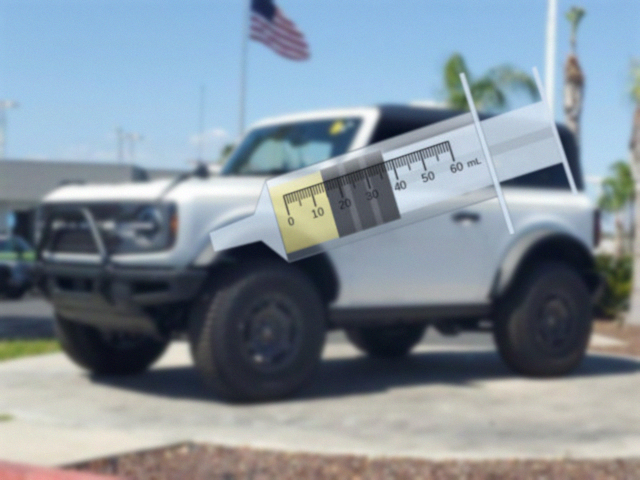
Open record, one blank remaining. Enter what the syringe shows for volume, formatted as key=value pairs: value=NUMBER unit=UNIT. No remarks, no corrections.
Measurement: value=15 unit=mL
